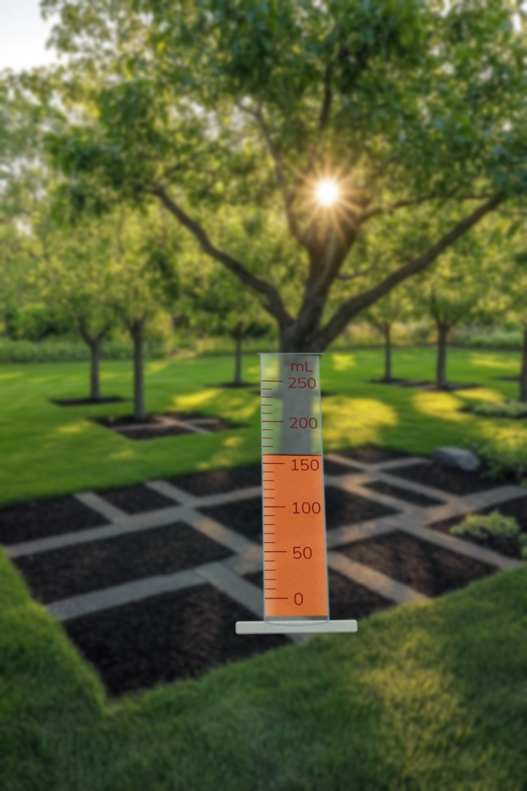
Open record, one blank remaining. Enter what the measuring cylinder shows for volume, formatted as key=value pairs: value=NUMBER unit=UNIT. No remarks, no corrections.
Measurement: value=160 unit=mL
